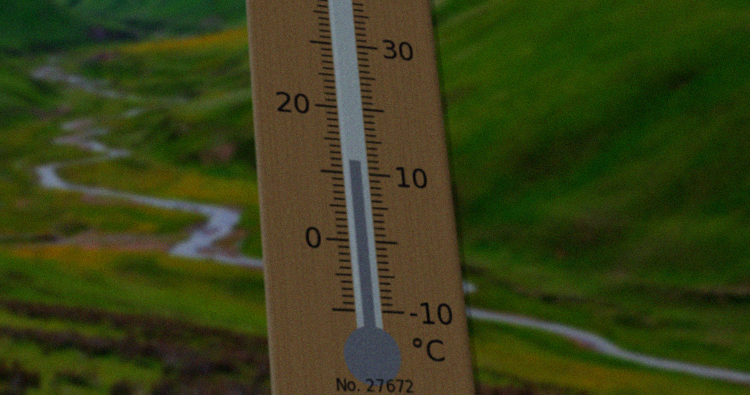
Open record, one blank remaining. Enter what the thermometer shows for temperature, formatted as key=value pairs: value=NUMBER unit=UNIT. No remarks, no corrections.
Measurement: value=12 unit=°C
